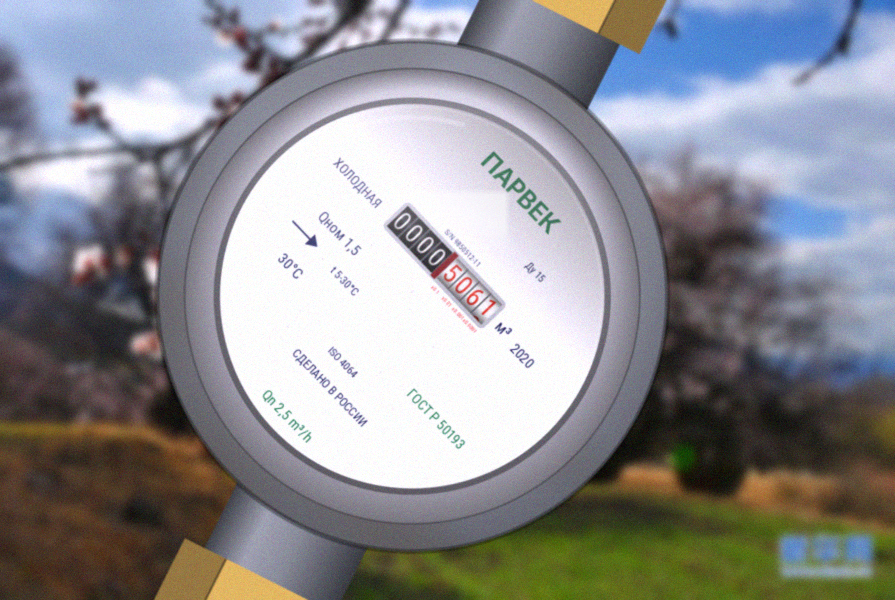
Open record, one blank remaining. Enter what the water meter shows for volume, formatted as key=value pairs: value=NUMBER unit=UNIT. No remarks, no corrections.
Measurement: value=0.5061 unit=m³
